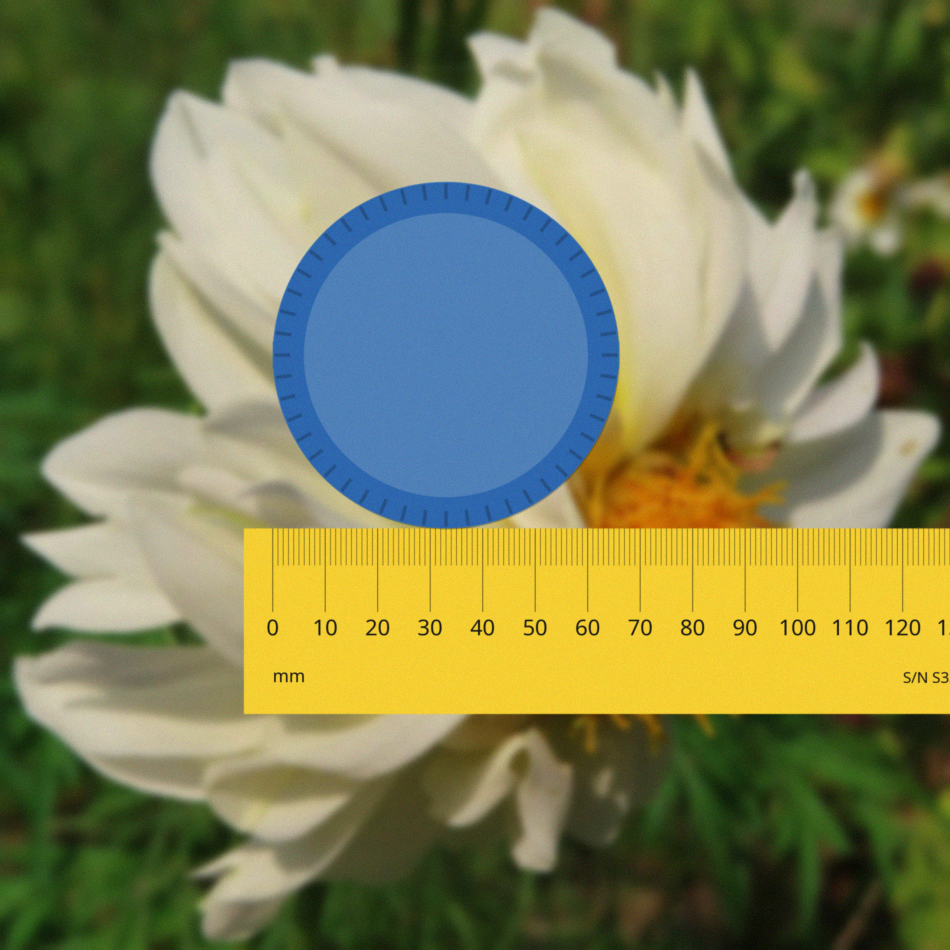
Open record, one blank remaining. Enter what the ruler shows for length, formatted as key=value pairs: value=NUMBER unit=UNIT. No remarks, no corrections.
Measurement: value=66 unit=mm
